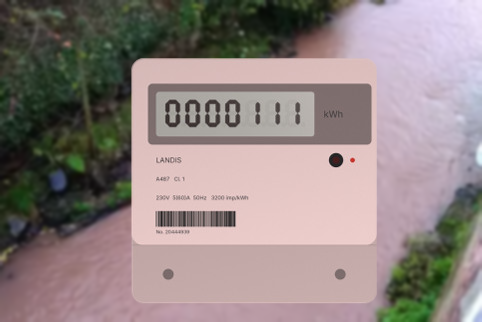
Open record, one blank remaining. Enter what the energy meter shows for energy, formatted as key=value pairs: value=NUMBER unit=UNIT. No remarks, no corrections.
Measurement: value=111 unit=kWh
